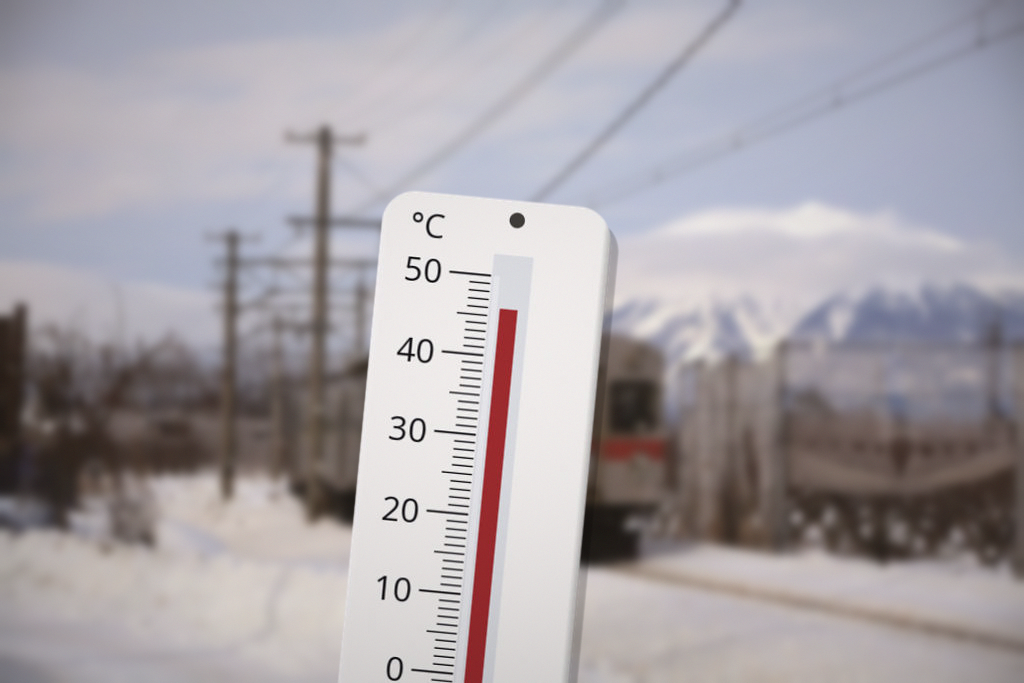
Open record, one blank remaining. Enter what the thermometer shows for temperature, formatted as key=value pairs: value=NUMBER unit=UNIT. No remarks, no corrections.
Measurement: value=46 unit=°C
